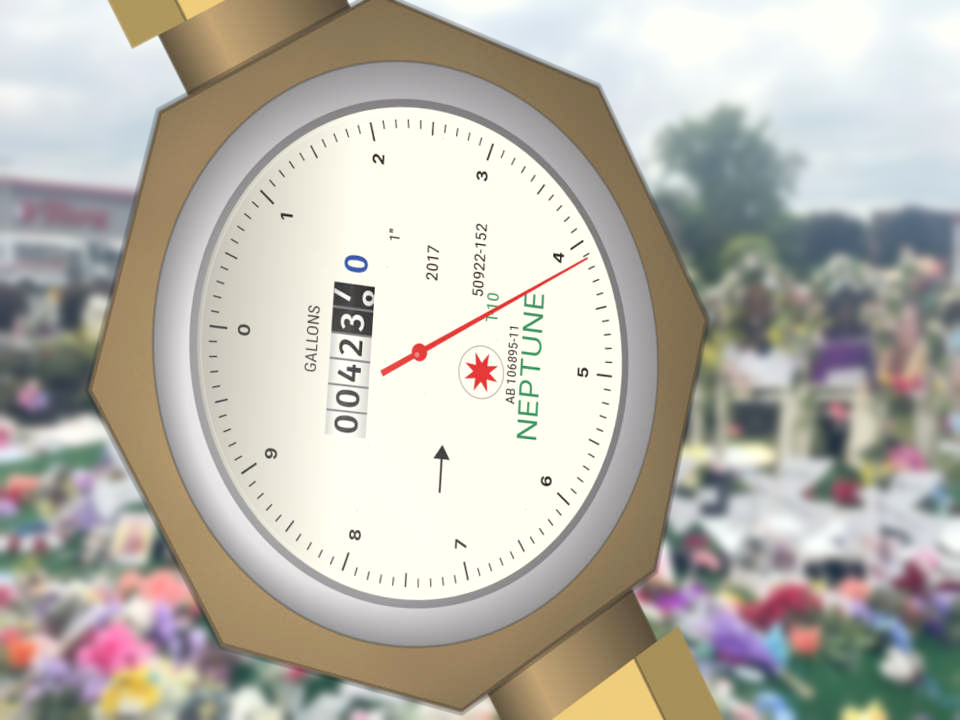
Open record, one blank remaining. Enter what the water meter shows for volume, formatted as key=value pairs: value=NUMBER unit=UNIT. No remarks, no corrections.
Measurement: value=42374.1 unit=gal
